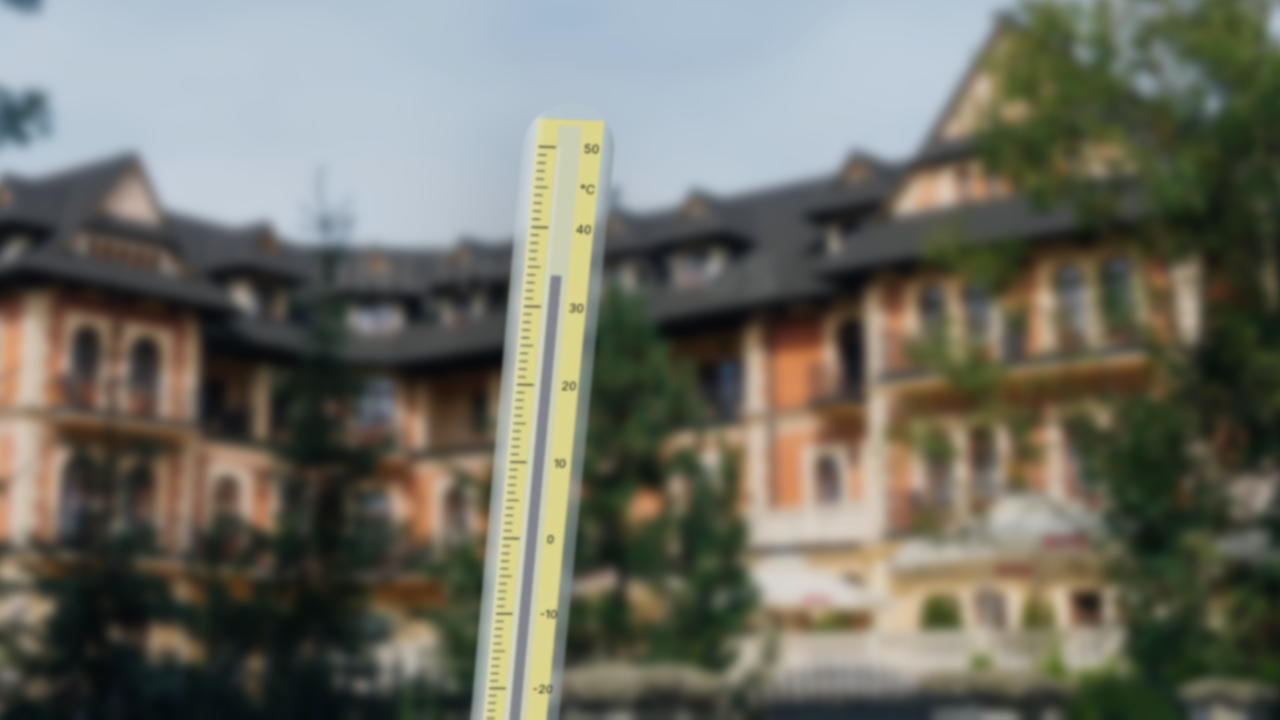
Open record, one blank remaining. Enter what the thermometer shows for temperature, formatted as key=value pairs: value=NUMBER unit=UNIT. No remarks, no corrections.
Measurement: value=34 unit=°C
